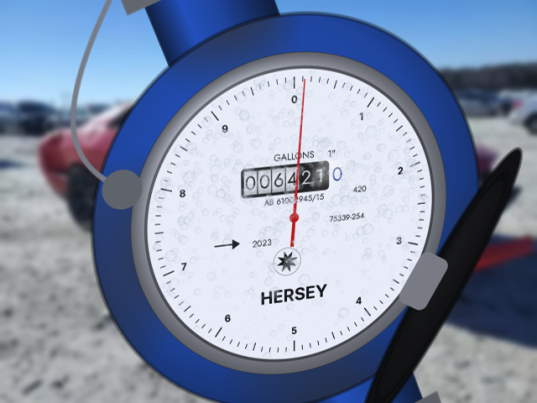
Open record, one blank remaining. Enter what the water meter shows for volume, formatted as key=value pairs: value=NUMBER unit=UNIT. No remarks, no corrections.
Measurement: value=64210.1 unit=gal
